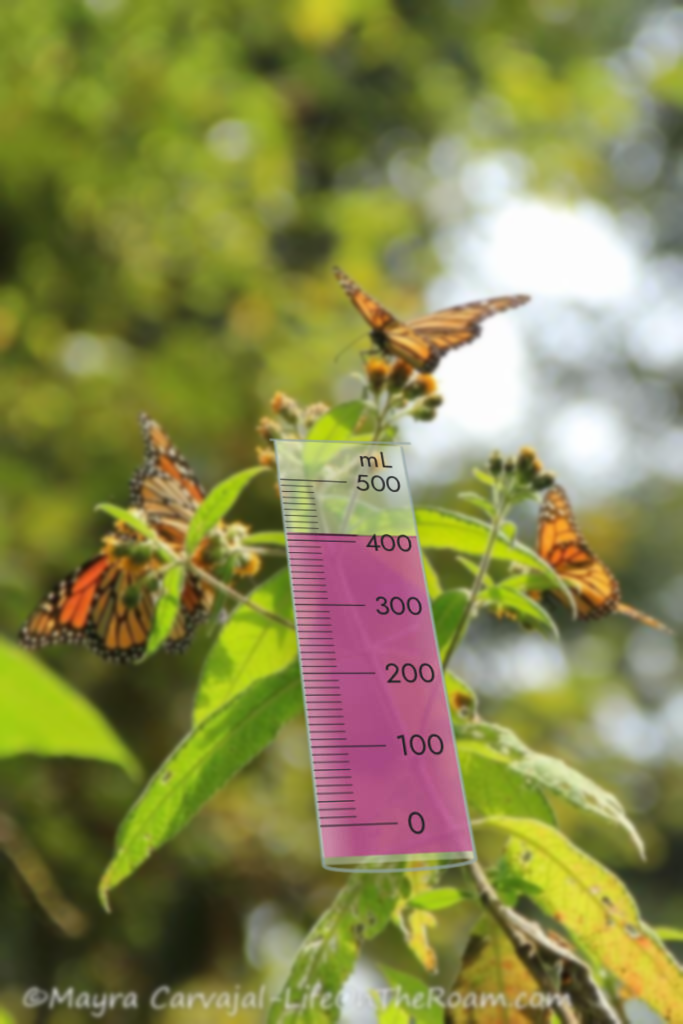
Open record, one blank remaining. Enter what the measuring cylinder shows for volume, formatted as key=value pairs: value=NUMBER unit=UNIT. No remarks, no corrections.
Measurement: value=410 unit=mL
